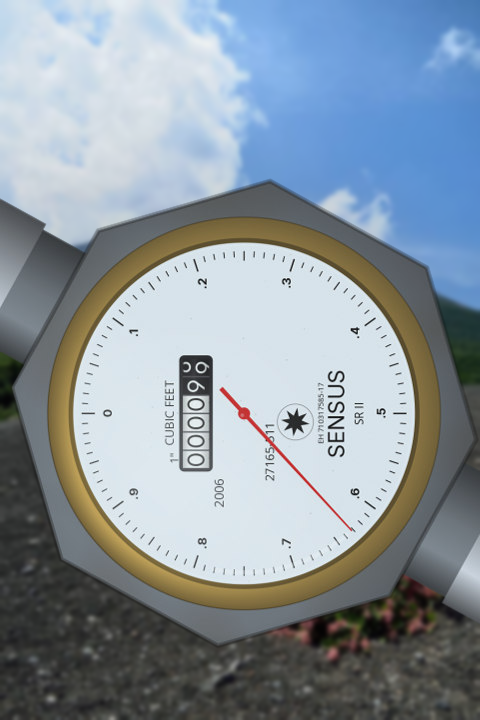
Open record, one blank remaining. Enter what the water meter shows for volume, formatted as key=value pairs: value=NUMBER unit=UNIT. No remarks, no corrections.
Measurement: value=98.63 unit=ft³
